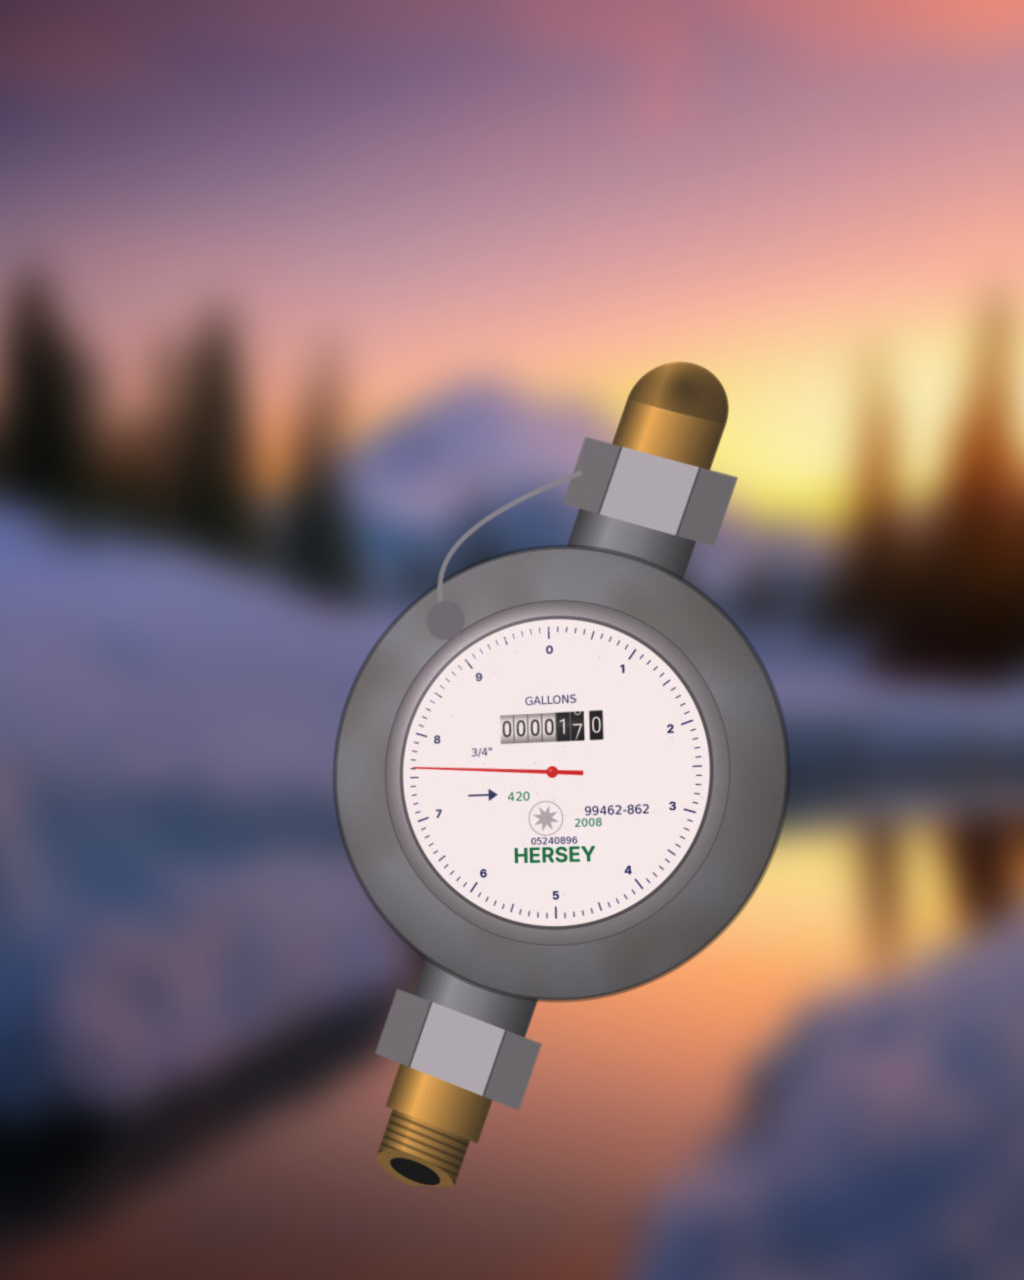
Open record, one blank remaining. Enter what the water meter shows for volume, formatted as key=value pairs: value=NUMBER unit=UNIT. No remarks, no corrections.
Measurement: value=167.6 unit=gal
